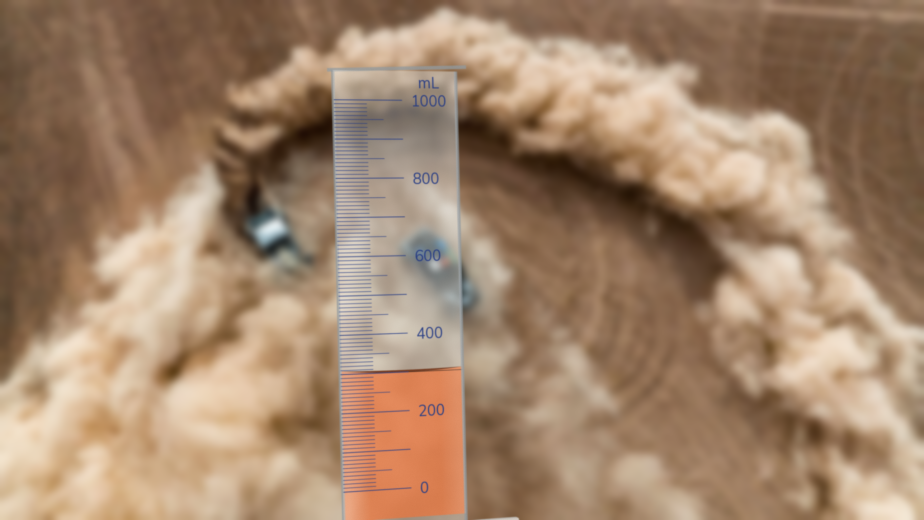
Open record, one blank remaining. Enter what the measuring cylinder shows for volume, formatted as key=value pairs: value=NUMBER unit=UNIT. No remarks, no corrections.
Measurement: value=300 unit=mL
